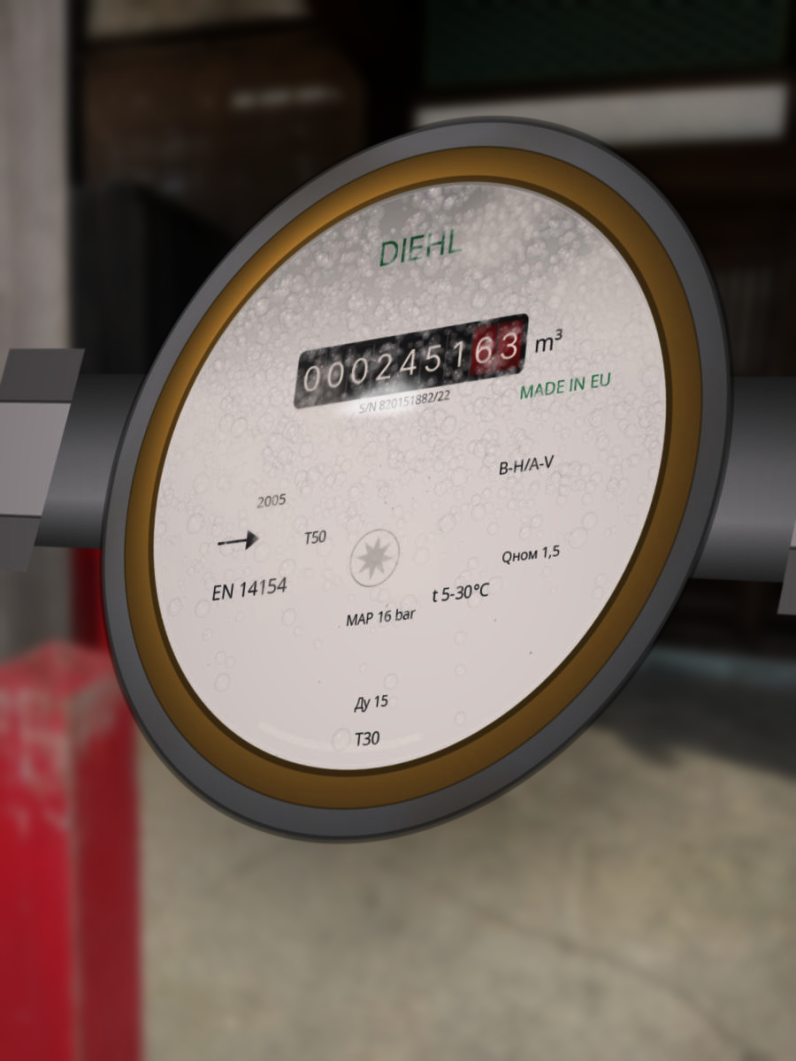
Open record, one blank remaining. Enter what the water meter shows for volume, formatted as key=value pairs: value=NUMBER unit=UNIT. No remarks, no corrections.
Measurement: value=2451.63 unit=m³
